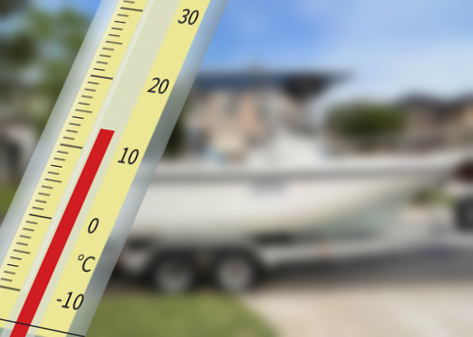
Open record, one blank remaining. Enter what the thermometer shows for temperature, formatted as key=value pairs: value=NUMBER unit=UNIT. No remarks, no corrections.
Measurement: value=13 unit=°C
